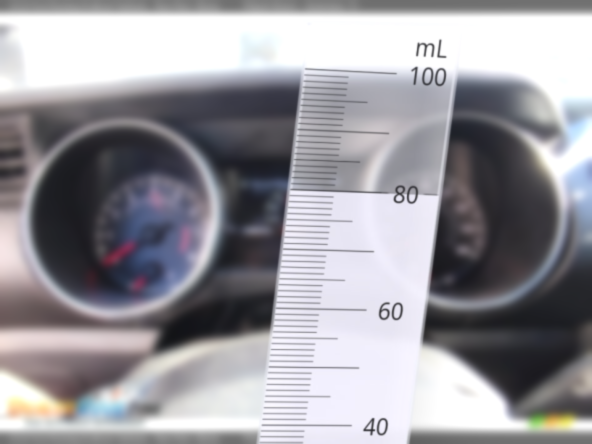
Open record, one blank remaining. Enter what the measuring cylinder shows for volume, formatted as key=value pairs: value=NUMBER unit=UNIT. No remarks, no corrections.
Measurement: value=80 unit=mL
